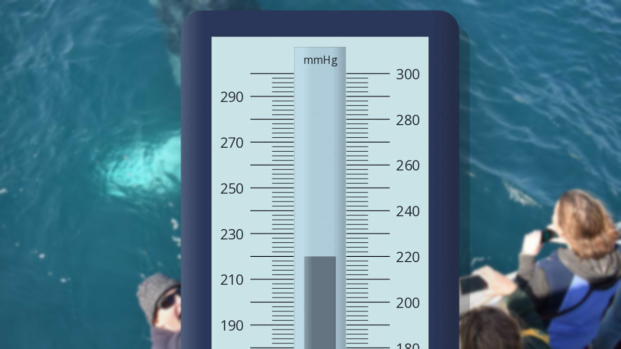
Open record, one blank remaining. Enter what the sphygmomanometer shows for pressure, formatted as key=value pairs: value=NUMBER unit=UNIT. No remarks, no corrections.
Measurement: value=220 unit=mmHg
